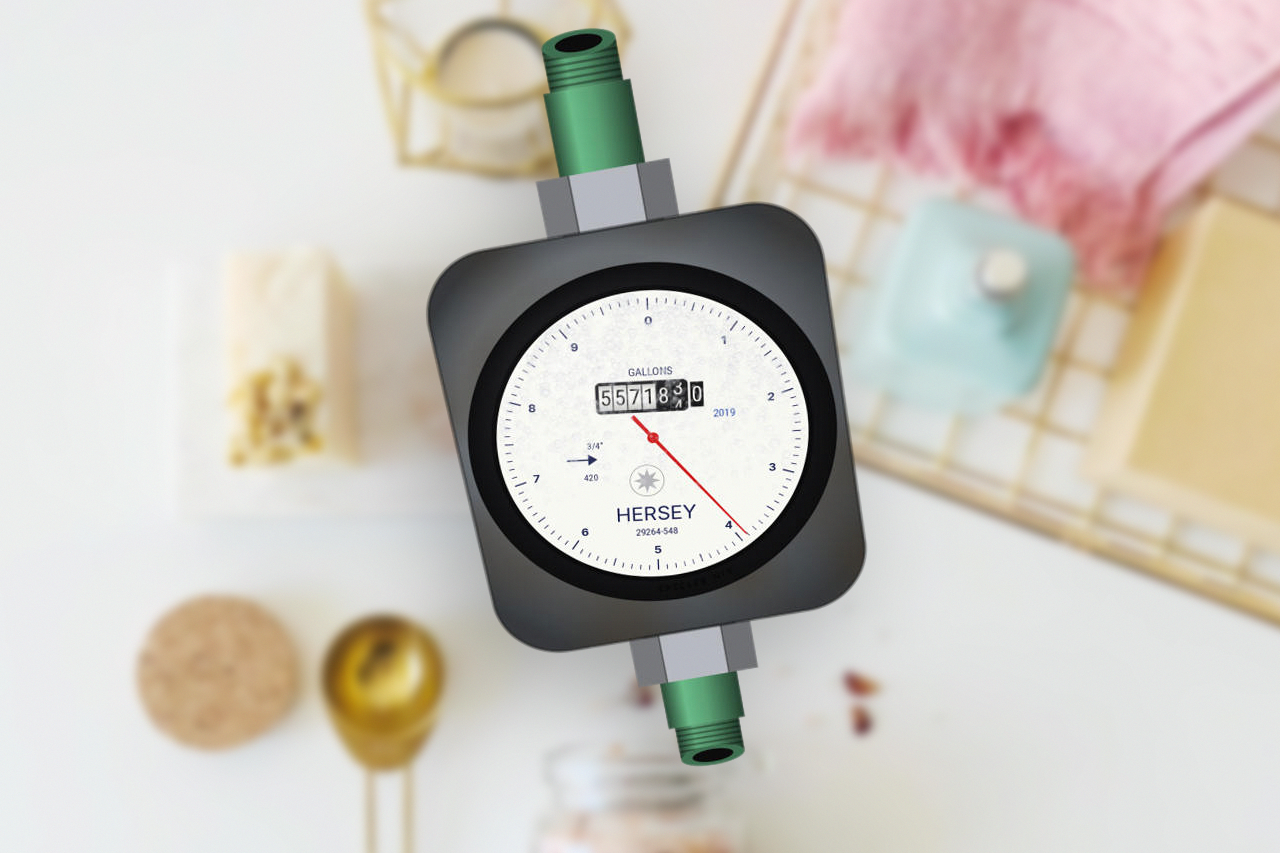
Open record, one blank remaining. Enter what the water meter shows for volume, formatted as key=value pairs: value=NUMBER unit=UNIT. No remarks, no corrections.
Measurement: value=5571833.9 unit=gal
